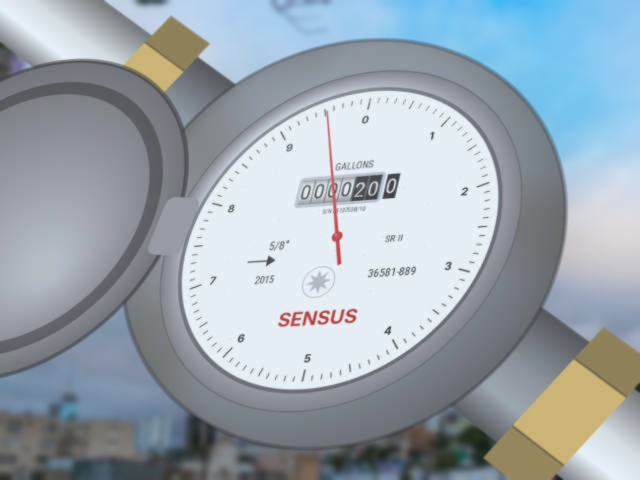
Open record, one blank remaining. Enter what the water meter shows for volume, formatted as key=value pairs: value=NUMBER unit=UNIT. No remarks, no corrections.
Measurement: value=199.5 unit=gal
